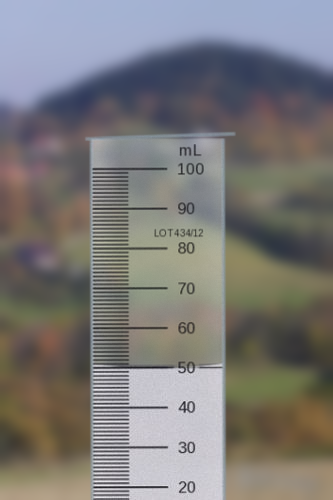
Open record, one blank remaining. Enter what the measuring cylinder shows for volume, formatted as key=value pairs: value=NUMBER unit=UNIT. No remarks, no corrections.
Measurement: value=50 unit=mL
